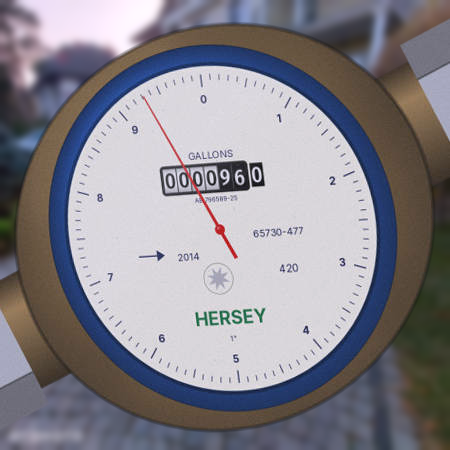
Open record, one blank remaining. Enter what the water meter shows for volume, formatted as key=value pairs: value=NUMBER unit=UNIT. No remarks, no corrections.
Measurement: value=959.3 unit=gal
